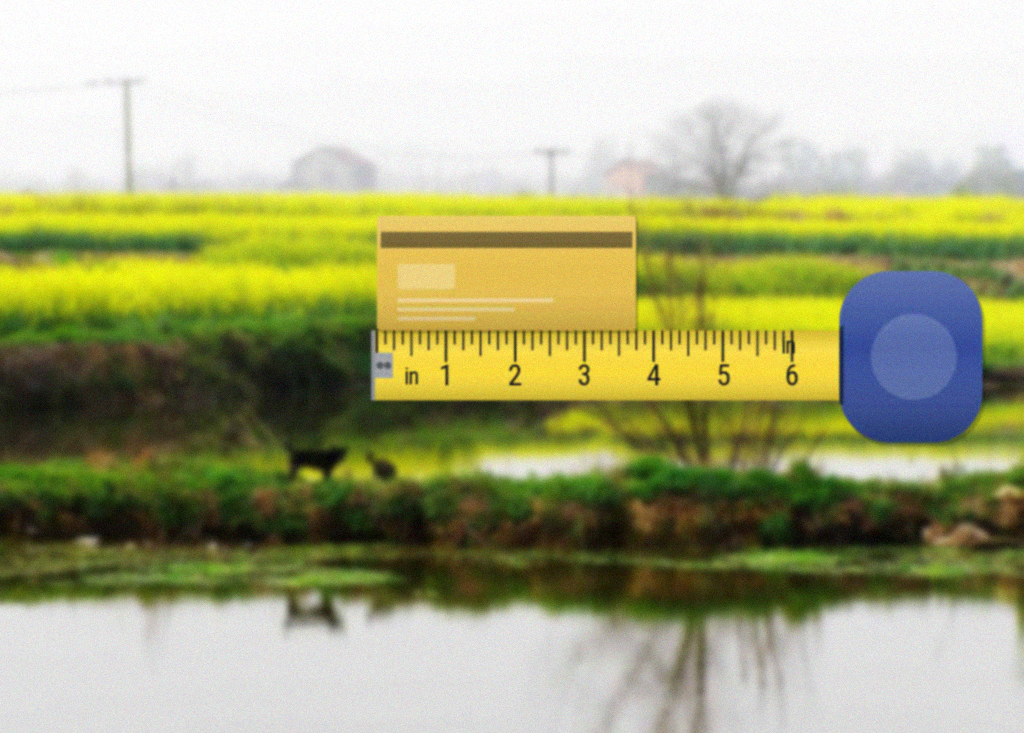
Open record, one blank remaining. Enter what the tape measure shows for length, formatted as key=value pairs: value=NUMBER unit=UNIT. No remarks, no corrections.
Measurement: value=3.75 unit=in
